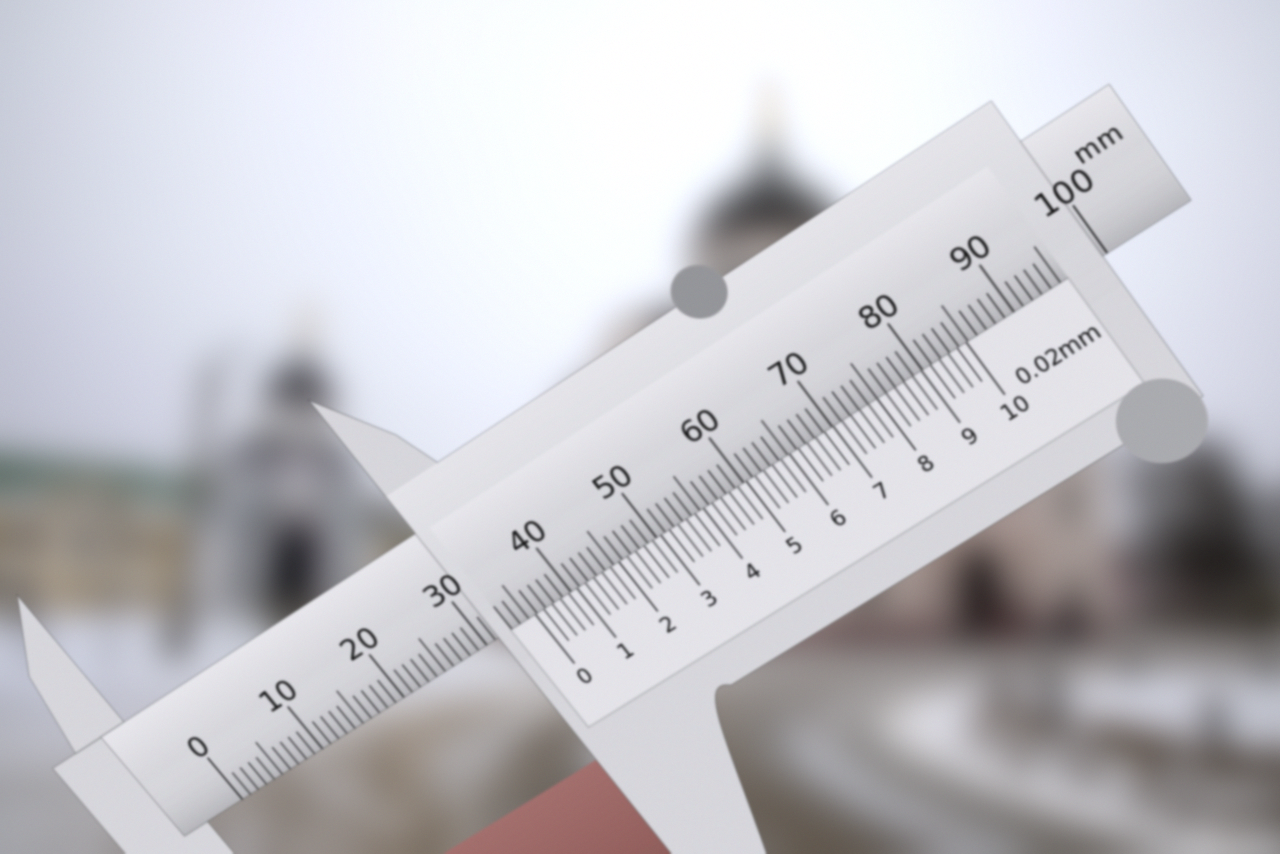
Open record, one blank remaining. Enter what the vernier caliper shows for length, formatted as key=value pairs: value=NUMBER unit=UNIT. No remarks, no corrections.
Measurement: value=35.8 unit=mm
